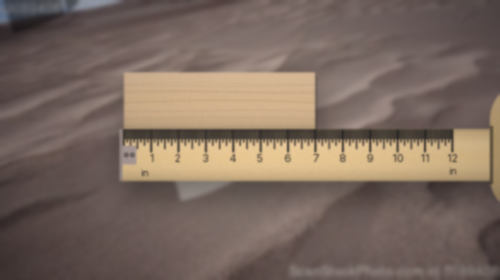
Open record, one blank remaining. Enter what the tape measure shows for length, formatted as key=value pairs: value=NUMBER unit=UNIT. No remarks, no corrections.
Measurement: value=7 unit=in
